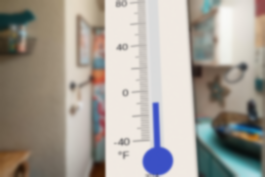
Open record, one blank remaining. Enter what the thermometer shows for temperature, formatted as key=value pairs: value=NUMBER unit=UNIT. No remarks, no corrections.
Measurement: value=-10 unit=°F
